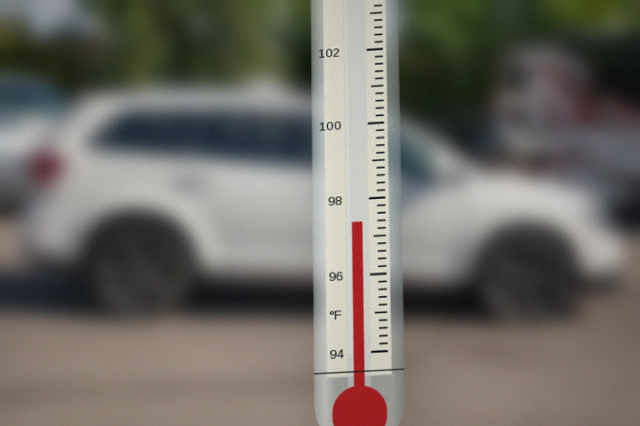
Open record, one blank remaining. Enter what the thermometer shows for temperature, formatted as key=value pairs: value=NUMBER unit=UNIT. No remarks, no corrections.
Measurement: value=97.4 unit=°F
